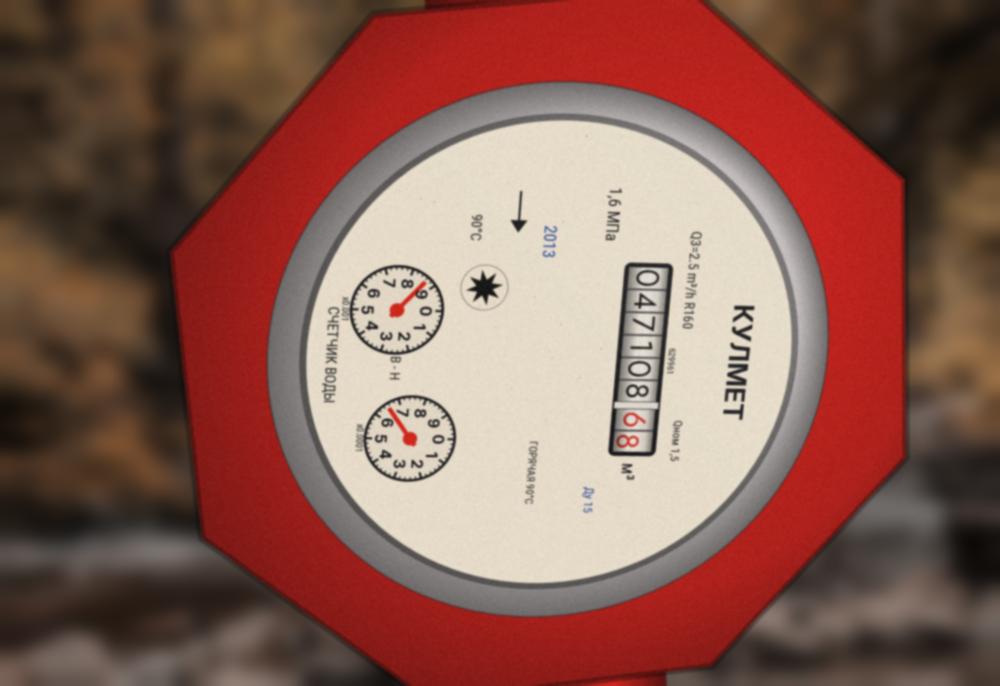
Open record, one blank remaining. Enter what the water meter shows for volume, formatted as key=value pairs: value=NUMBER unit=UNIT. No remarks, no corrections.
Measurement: value=47108.6786 unit=m³
